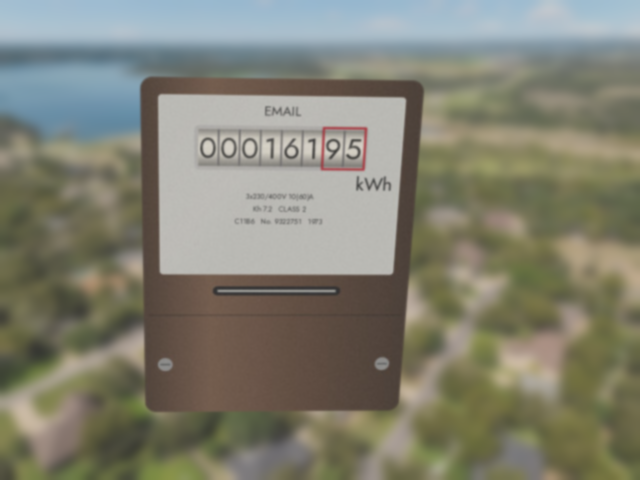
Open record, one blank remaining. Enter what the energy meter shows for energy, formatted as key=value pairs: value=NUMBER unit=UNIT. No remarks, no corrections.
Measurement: value=161.95 unit=kWh
